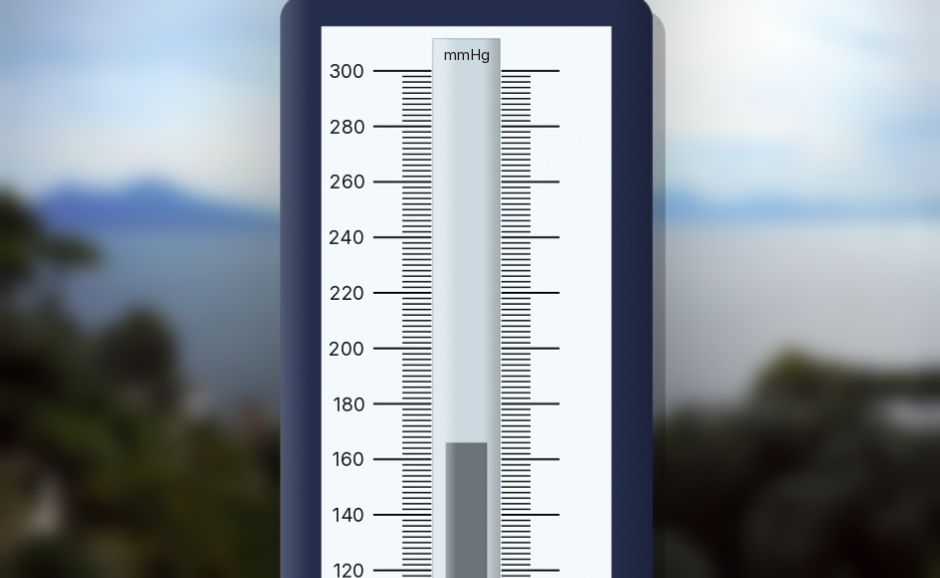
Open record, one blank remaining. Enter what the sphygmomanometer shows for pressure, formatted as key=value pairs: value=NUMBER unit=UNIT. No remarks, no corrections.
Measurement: value=166 unit=mmHg
